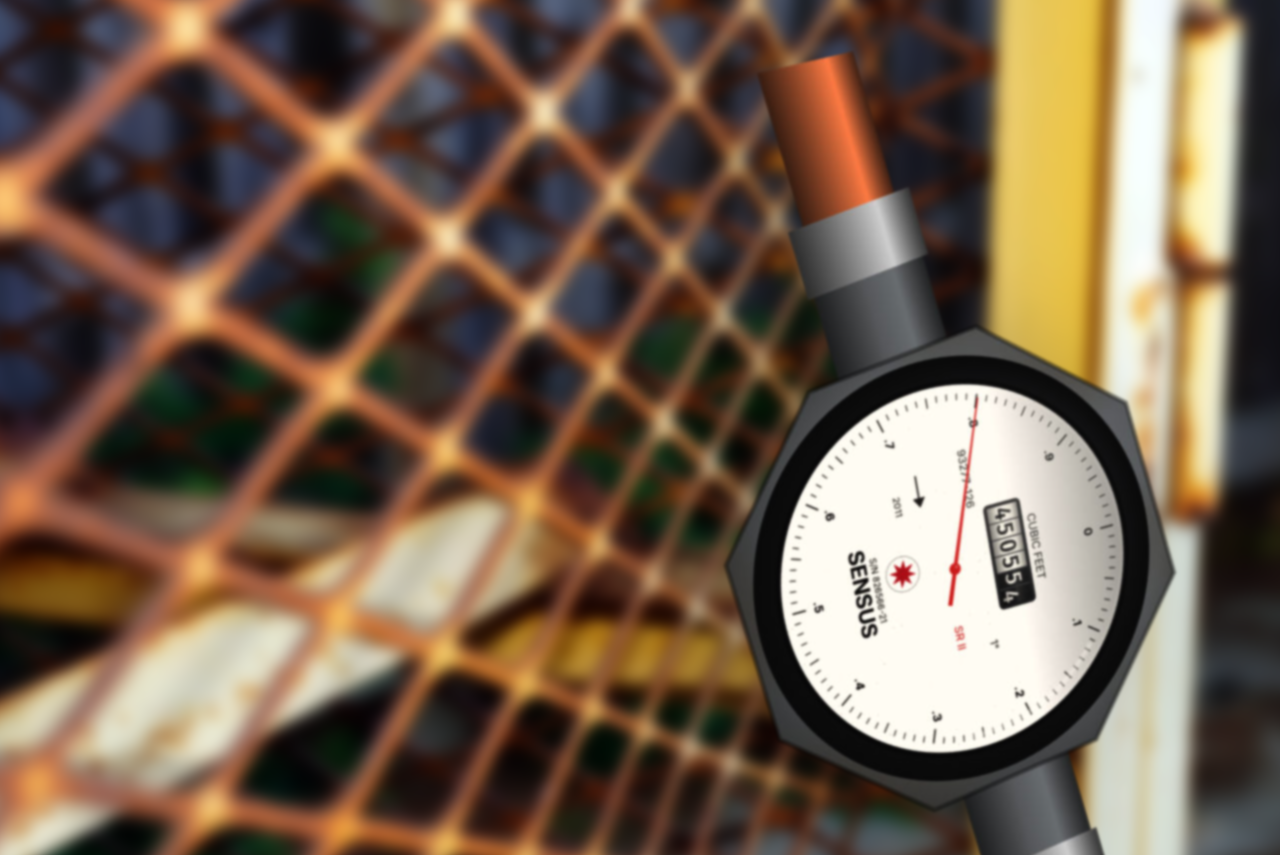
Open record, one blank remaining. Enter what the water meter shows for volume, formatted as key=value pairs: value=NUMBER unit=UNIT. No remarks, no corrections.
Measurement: value=450553.80 unit=ft³
